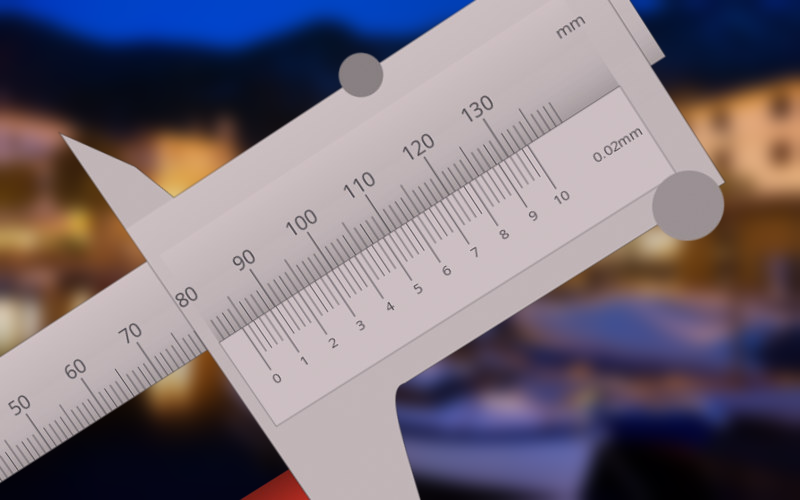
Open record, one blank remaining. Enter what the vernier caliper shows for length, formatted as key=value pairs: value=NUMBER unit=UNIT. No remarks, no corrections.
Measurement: value=84.2 unit=mm
